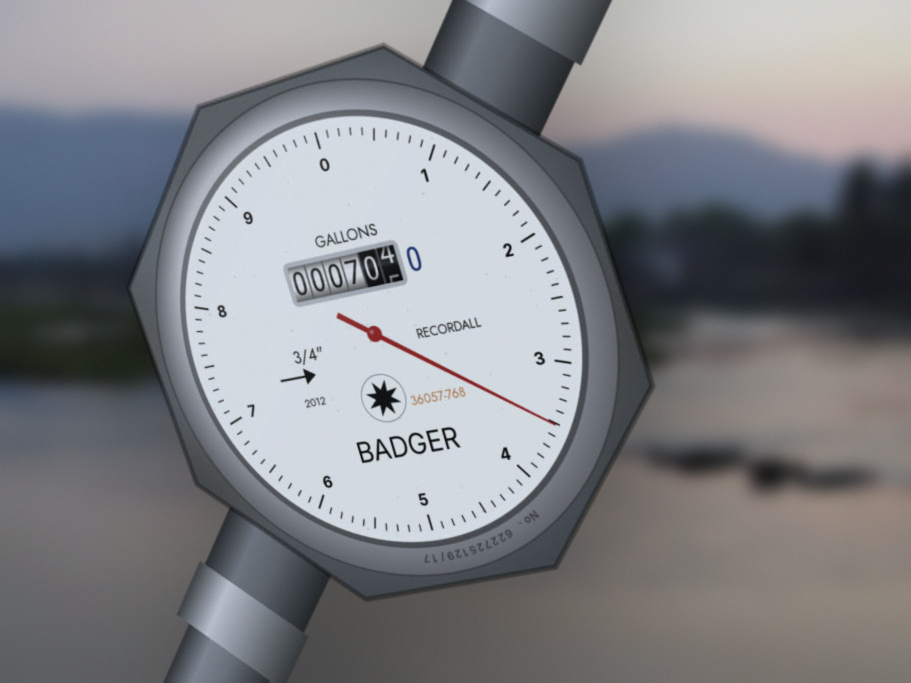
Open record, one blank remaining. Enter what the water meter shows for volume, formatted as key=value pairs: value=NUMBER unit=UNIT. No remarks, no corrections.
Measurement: value=7043.5 unit=gal
